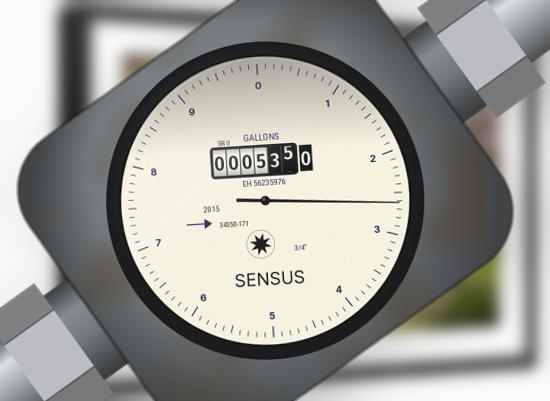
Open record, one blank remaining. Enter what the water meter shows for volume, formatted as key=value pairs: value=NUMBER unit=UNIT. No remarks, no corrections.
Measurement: value=5352.6 unit=gal
